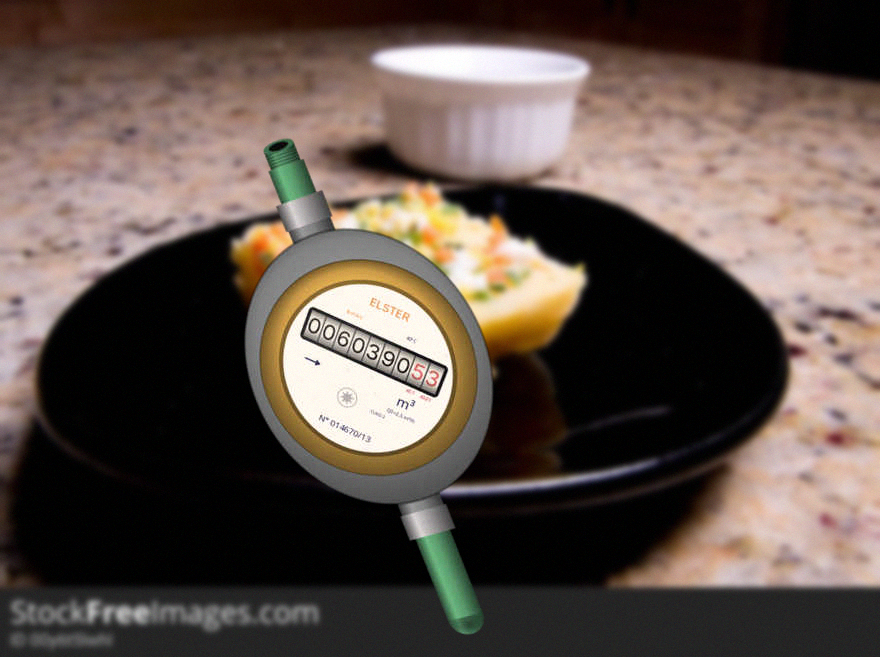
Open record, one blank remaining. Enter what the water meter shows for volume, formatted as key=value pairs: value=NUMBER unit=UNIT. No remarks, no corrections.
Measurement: value=60390.53 unit=m³
